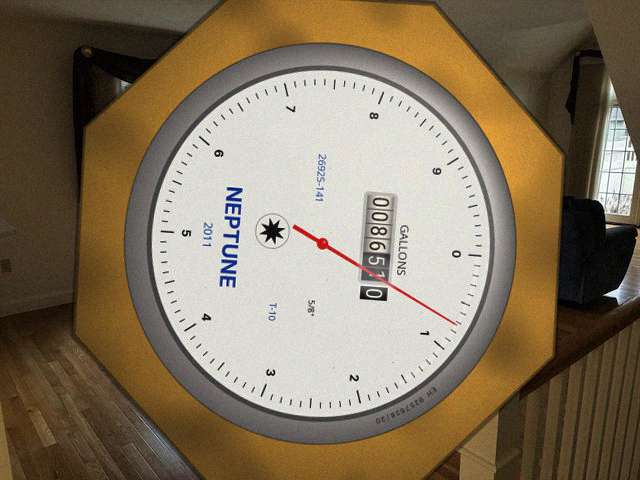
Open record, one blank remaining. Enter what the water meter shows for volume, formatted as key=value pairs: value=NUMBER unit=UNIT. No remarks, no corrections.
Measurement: value=86510.7 unit=gal
